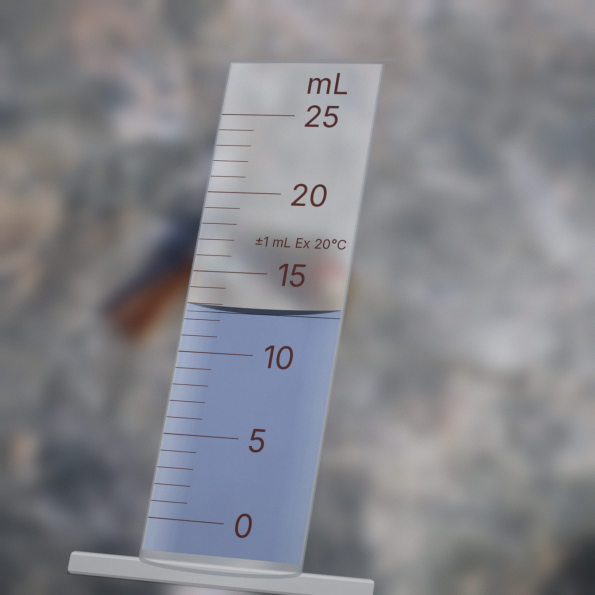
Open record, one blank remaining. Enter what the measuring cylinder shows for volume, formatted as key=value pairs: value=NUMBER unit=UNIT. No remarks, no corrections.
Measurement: value=12.5 unit=mL
